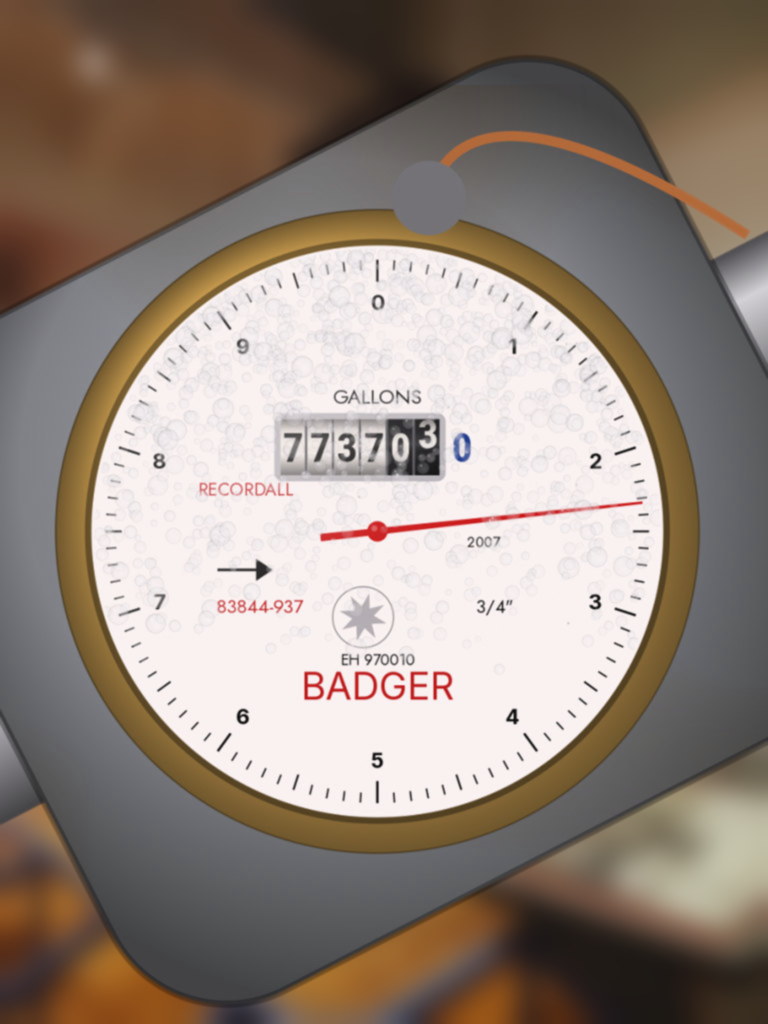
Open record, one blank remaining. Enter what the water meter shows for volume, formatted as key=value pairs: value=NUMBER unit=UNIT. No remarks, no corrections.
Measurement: value=7737032.3 unit=gal
